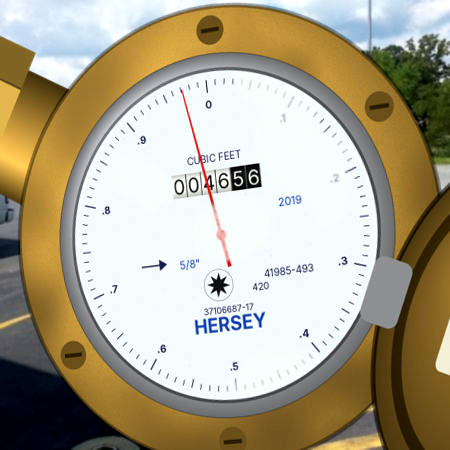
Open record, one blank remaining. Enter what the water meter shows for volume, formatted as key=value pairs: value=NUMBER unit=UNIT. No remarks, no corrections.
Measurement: value=4655.97 unit=ft³
